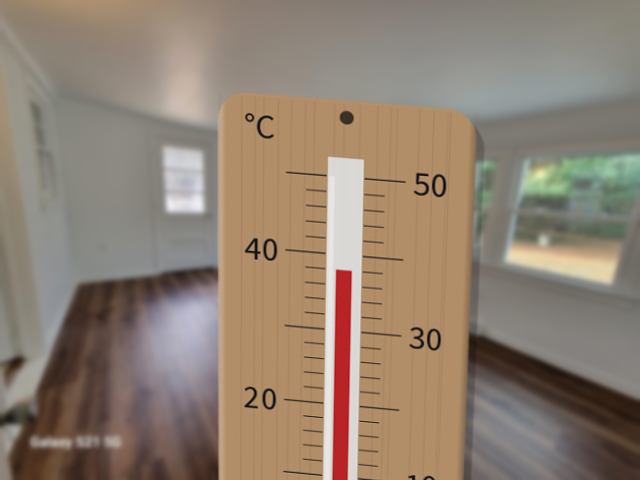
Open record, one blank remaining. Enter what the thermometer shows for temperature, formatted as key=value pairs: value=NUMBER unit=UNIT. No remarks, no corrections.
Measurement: value=38 unit=°C
